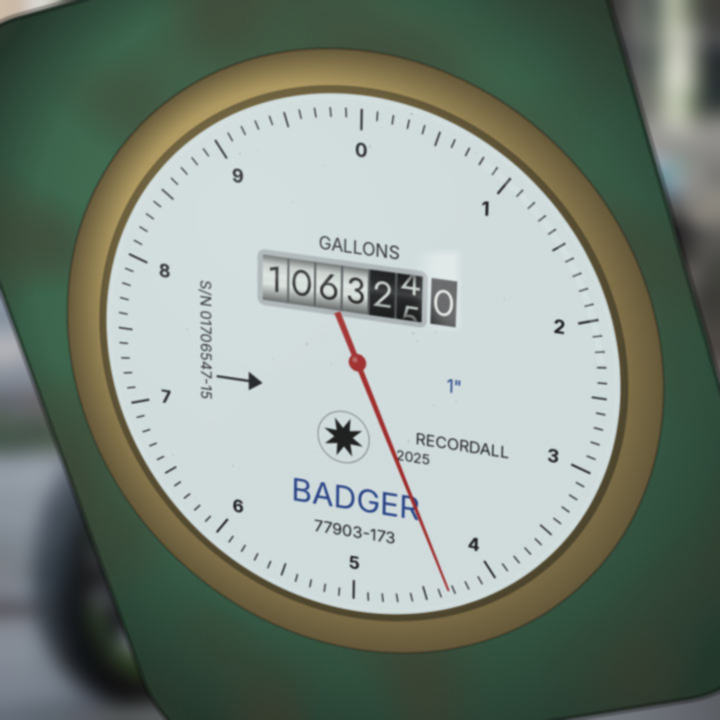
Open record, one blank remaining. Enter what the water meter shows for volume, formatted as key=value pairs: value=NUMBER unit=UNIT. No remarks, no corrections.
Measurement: value=1063244.3 unit=gal
